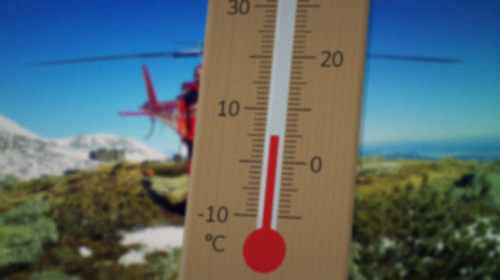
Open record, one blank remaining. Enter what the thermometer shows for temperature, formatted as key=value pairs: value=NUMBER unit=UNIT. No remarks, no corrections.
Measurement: value=5 unit=°C
